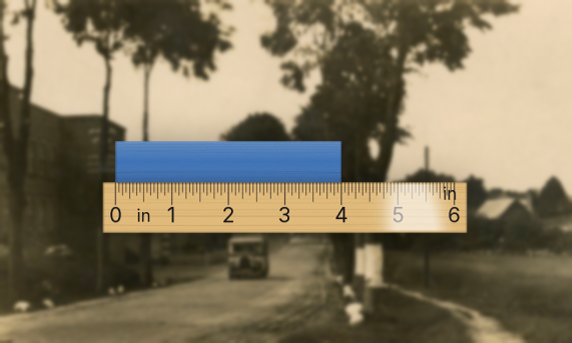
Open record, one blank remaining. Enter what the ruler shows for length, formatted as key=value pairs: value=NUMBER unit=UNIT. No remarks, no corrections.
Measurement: value=4 unit=in
